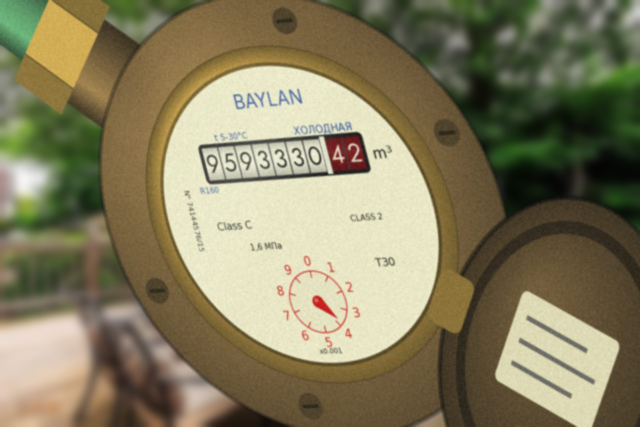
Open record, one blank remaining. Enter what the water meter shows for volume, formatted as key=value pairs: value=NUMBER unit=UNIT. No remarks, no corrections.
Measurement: value=9593330.423 unit=m³
